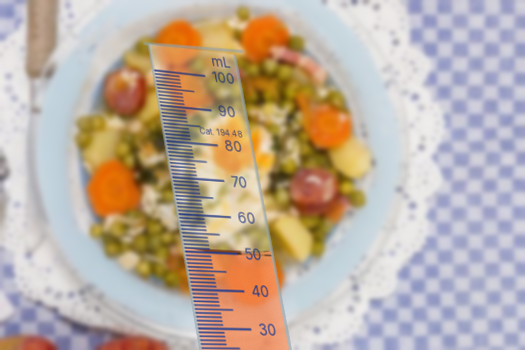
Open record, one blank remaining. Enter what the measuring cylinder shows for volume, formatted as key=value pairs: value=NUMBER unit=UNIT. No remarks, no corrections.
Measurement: value=50 unit=mL
